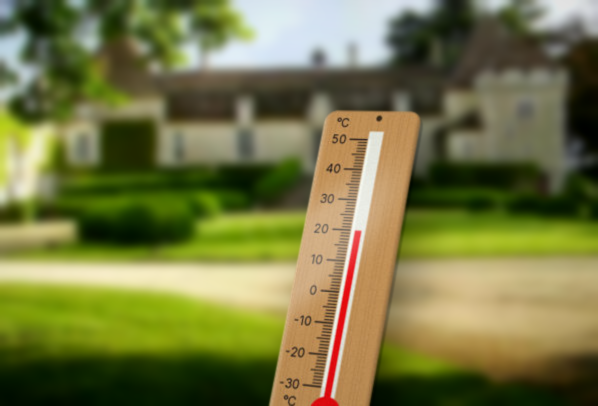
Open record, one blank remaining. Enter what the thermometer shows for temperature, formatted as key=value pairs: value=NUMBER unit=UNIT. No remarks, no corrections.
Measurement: value=20 unit=°C
